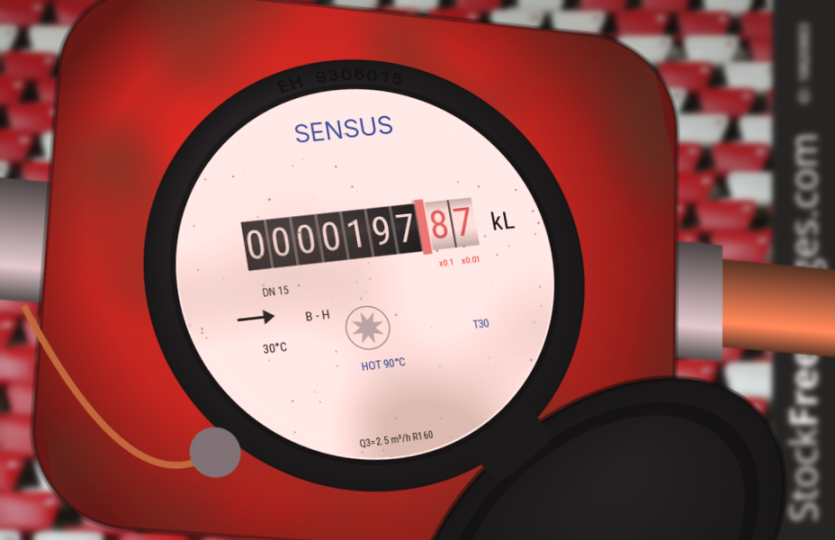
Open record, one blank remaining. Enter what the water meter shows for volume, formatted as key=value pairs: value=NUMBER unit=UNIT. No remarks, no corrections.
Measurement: value=197.87 unit=kL
